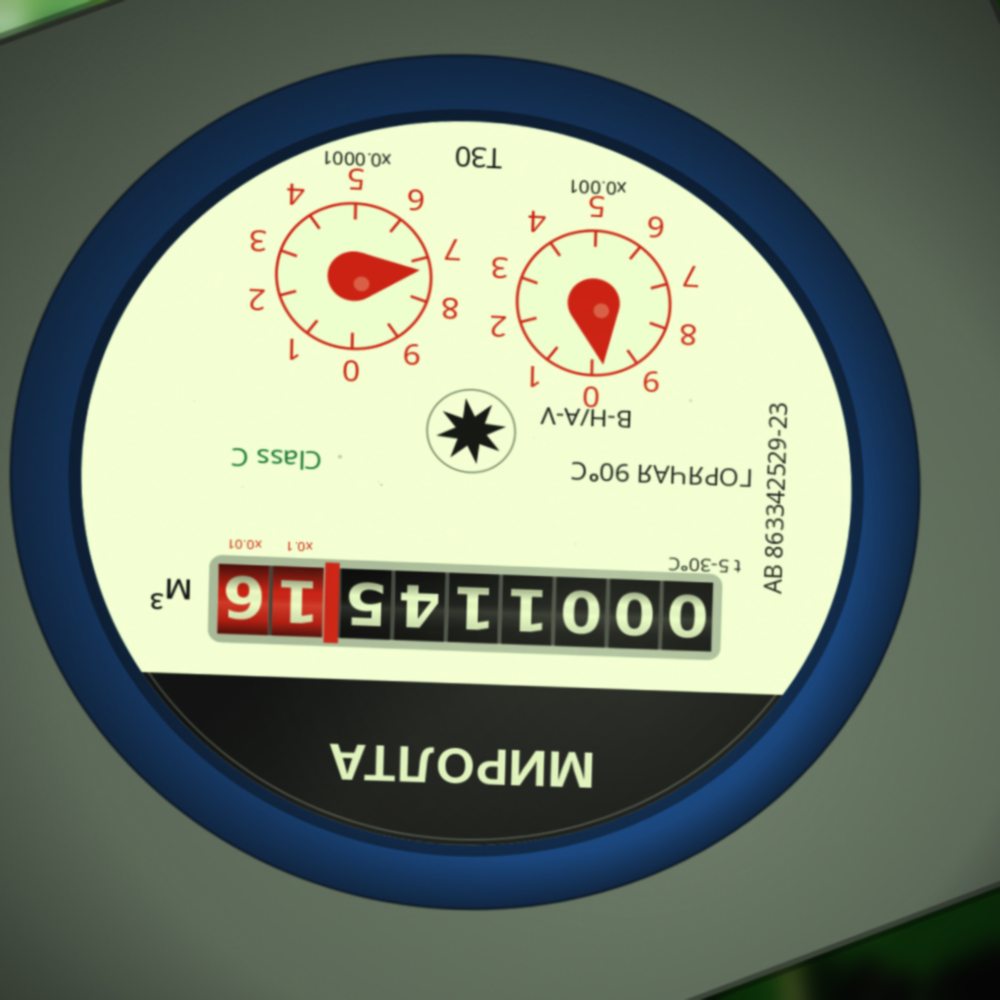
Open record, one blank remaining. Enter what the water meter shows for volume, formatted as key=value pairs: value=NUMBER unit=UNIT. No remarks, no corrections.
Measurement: value=1145.1597 unit=m³
